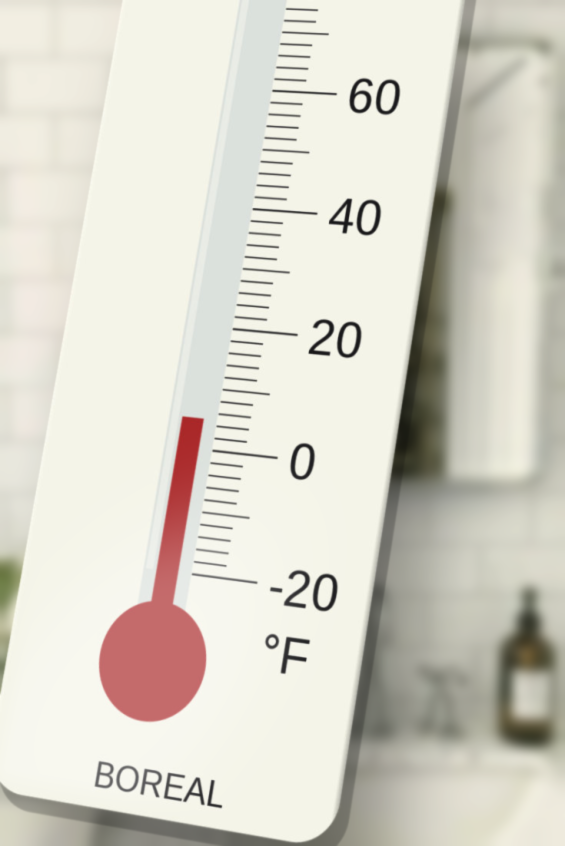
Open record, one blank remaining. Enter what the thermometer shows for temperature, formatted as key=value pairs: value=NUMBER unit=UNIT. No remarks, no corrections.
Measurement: value=5 unit=°F
